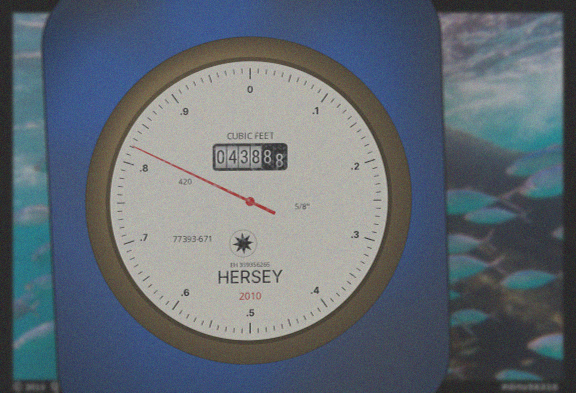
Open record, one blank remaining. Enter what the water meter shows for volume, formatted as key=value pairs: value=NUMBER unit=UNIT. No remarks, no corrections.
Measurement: value=43887.82 unit=ft³
